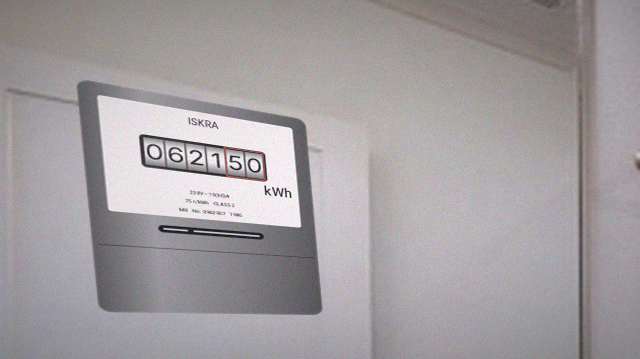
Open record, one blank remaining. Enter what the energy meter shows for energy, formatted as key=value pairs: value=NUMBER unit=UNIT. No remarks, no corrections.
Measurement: value=621.50 unit=kWh
